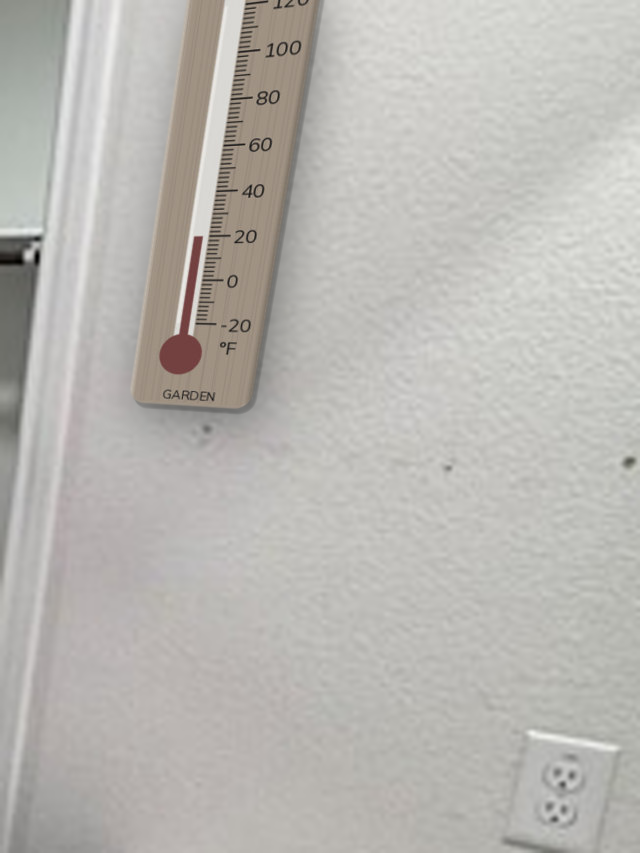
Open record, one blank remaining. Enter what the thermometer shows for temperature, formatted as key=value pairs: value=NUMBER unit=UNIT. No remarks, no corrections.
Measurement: value=20 unit=°F
